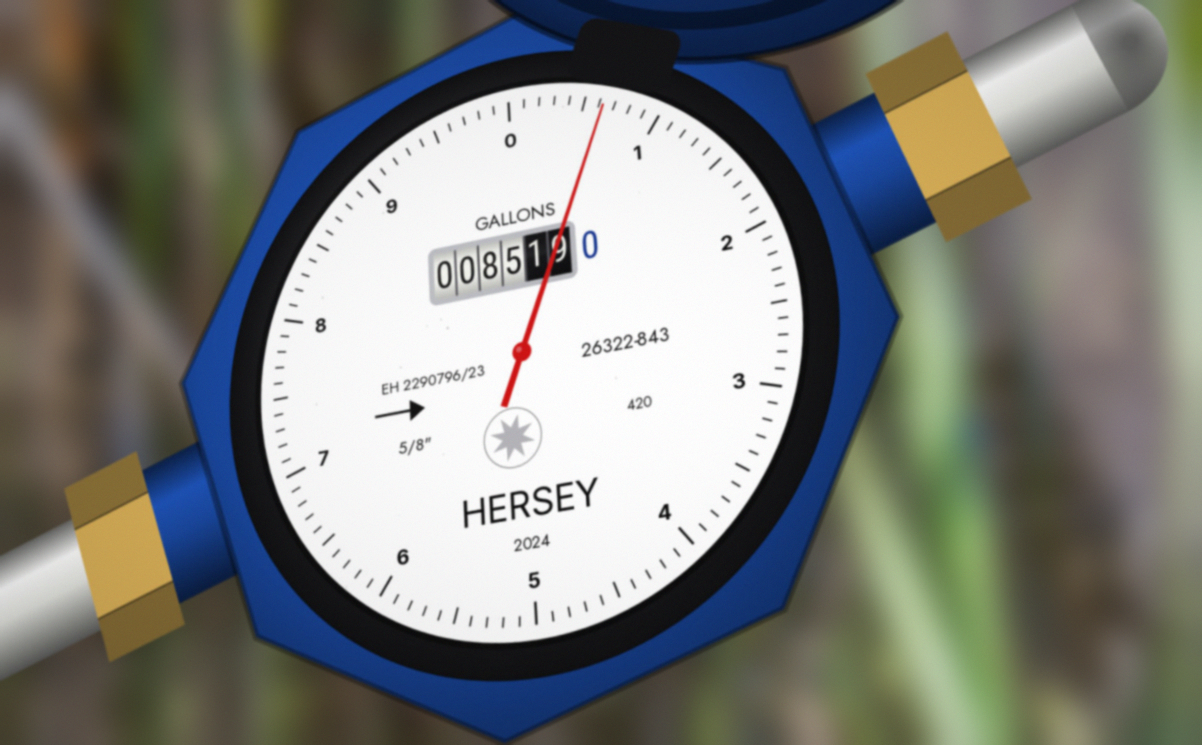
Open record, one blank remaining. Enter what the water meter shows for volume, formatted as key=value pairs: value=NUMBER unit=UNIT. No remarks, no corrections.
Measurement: value=85190.6 unit=gal
